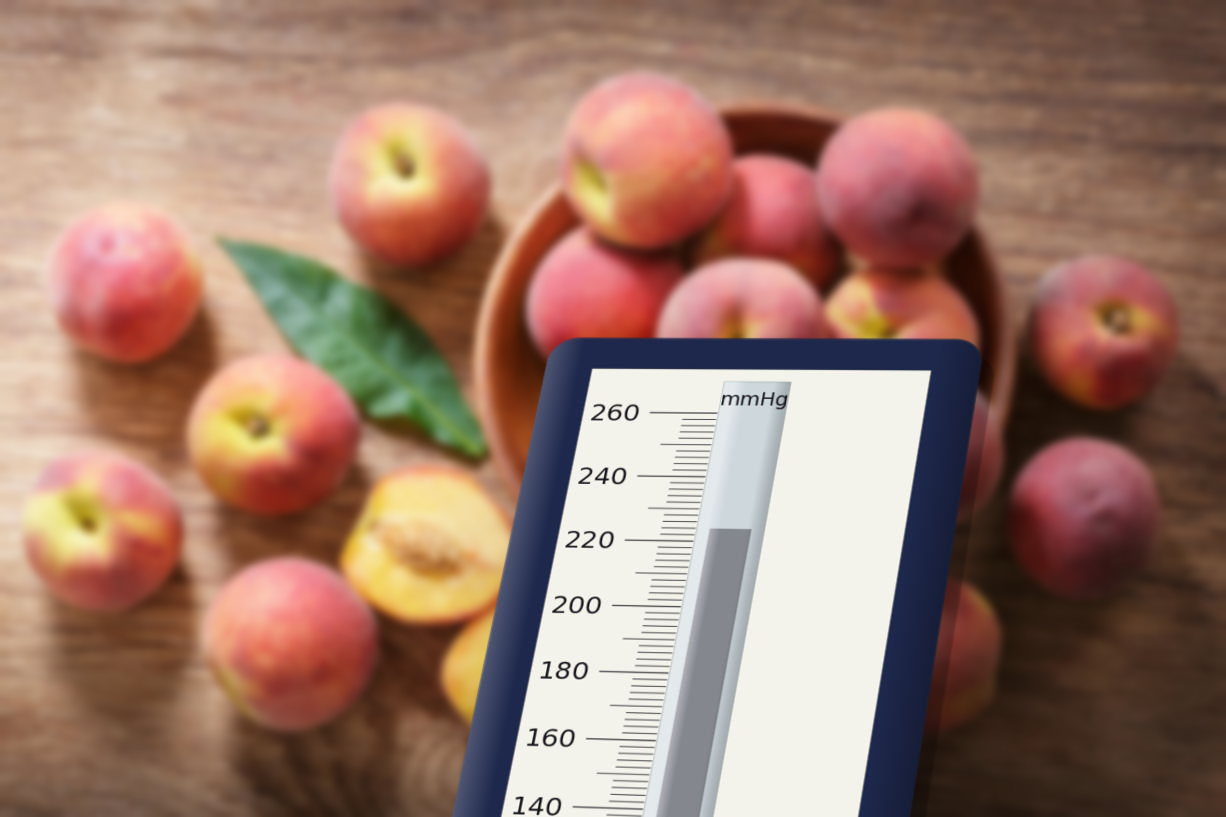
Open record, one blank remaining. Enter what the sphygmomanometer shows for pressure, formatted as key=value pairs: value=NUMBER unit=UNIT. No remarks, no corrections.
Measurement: value=224 unit=mmHg
